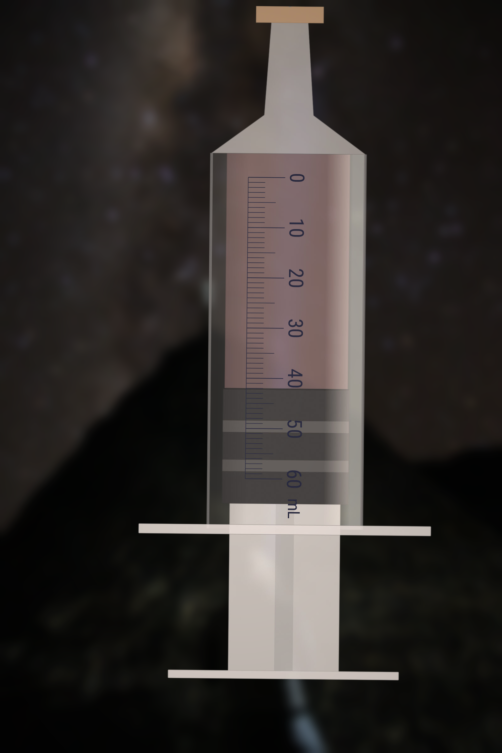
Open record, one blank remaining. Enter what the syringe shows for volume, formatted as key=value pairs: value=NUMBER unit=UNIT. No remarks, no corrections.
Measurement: value=42 unit=mL
